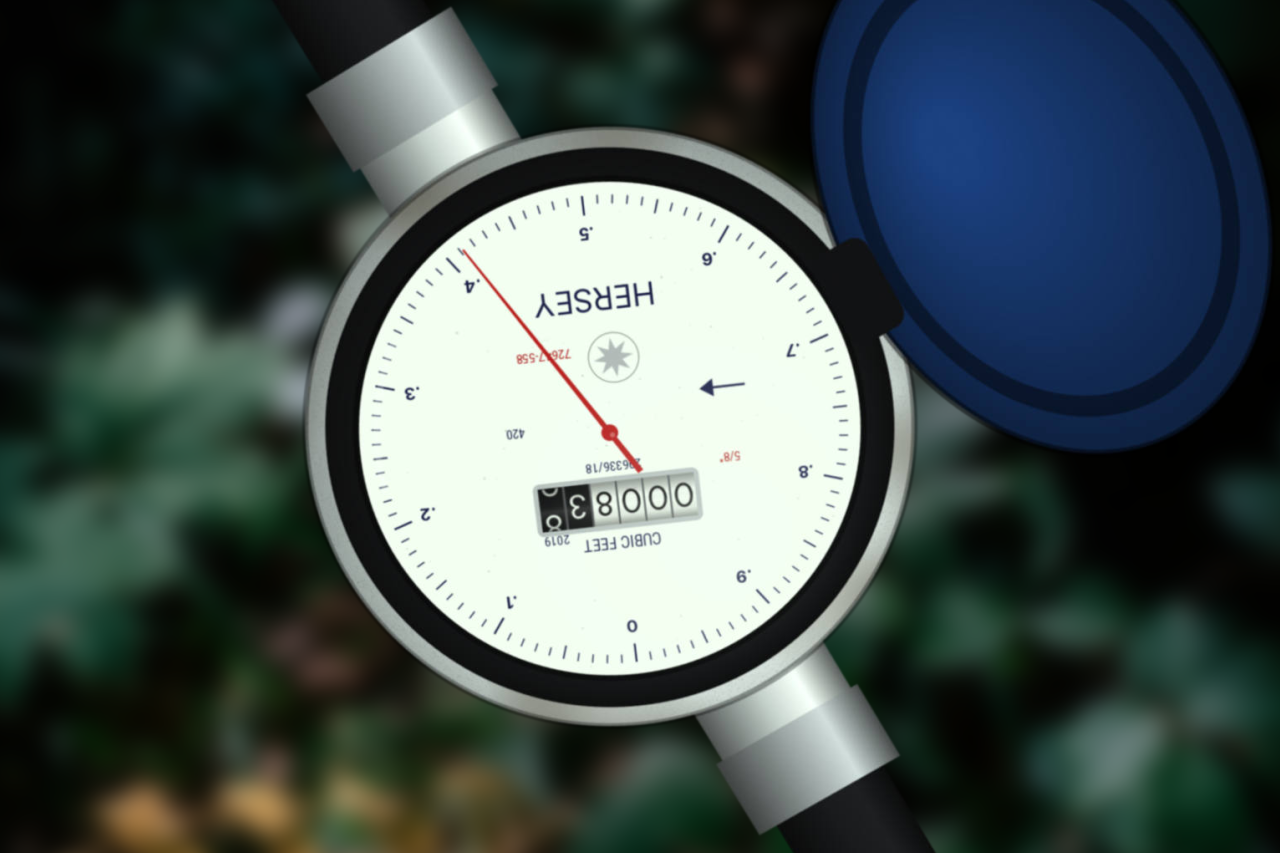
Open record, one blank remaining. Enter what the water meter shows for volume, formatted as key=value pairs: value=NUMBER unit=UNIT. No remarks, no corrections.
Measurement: value=838.41 unit=ft³
